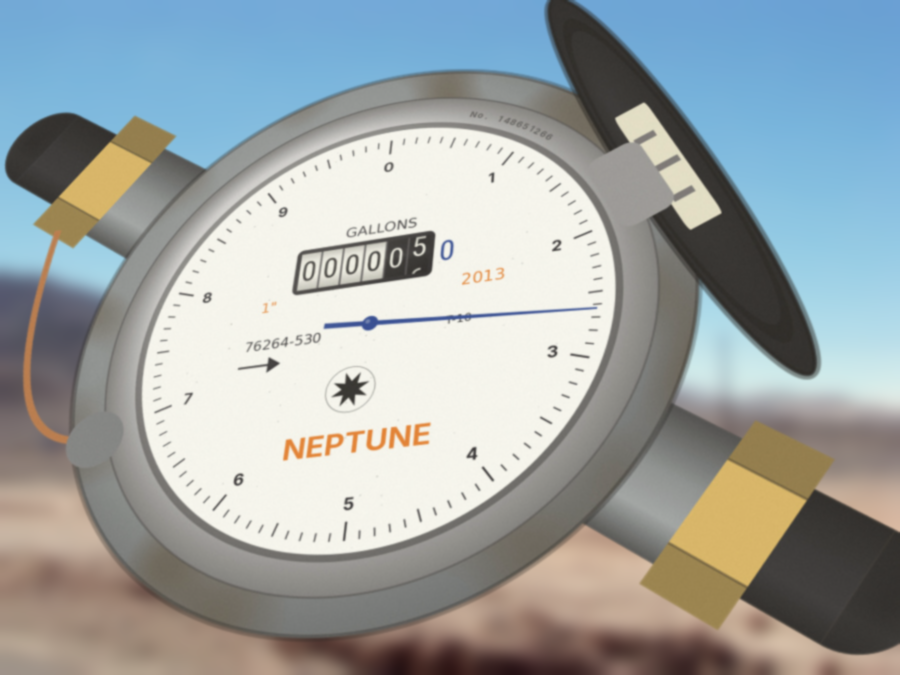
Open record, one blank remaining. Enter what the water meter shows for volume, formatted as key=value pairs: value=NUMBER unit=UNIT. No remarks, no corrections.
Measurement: value=52.6 unit=gal
